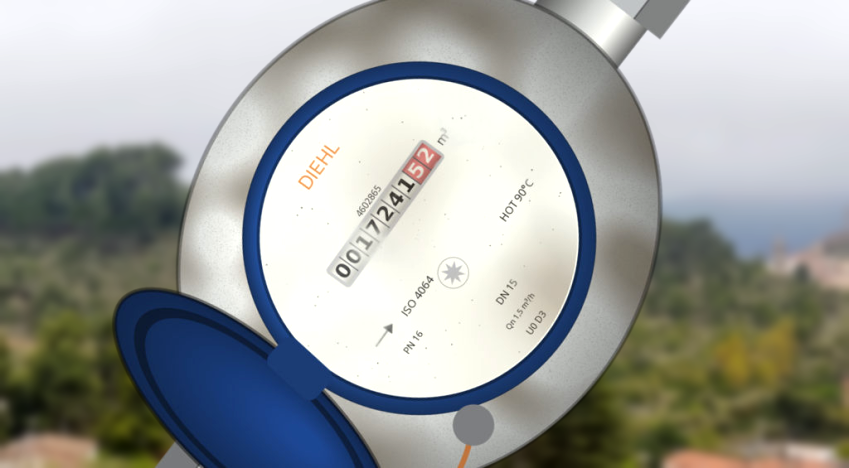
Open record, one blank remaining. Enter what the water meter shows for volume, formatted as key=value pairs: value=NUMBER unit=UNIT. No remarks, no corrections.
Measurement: value=17241.52 unit=m³
